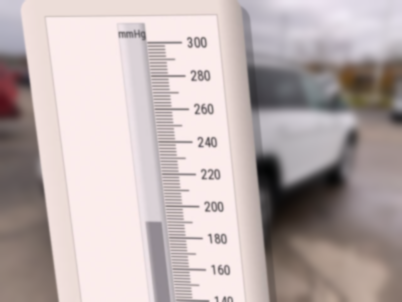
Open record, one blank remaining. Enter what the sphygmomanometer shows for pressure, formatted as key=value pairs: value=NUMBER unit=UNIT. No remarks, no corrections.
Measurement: value=190 unit=mmHg
